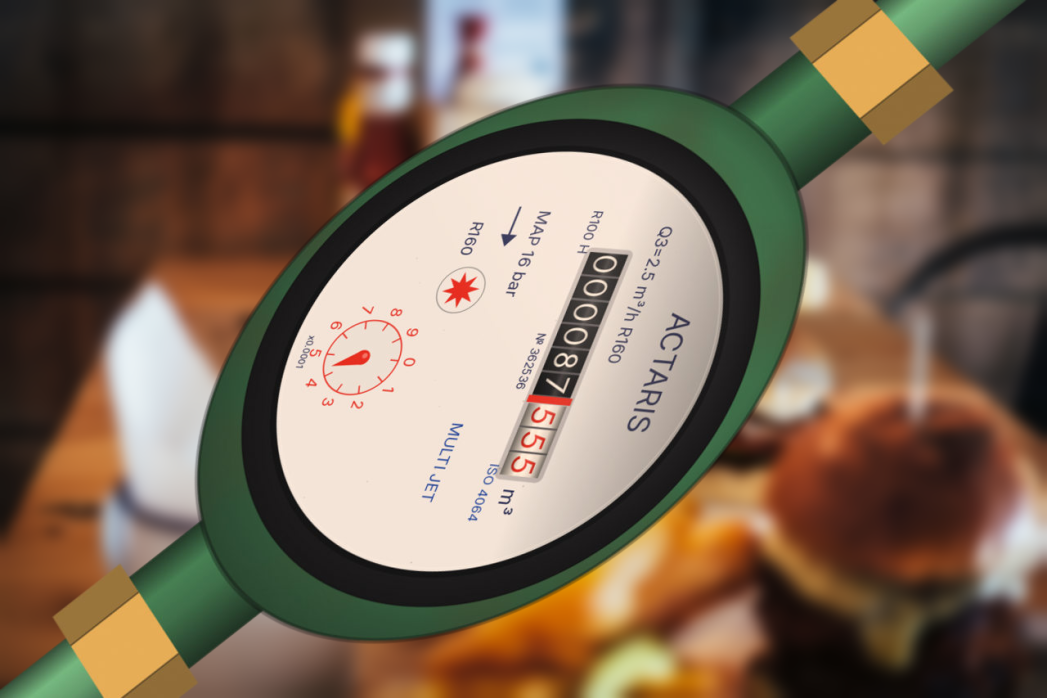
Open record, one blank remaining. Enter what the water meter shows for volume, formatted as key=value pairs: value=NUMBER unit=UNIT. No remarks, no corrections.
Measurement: value=87.5554 unit=m³
